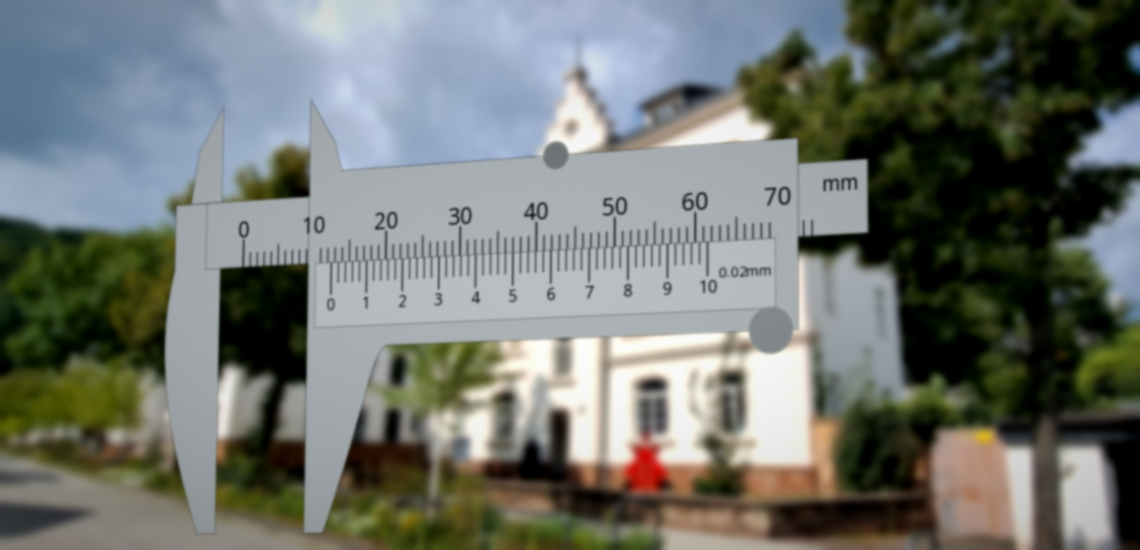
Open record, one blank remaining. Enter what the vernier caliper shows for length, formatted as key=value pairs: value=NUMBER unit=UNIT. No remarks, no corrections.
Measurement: value=12.5 unit=mm
